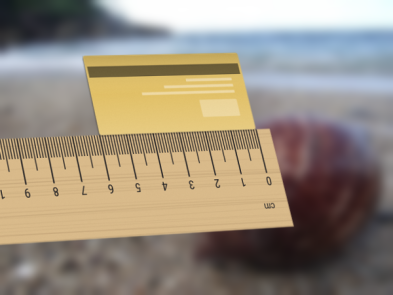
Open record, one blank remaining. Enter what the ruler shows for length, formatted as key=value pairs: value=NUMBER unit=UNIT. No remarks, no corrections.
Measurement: value=6 unit=cm
